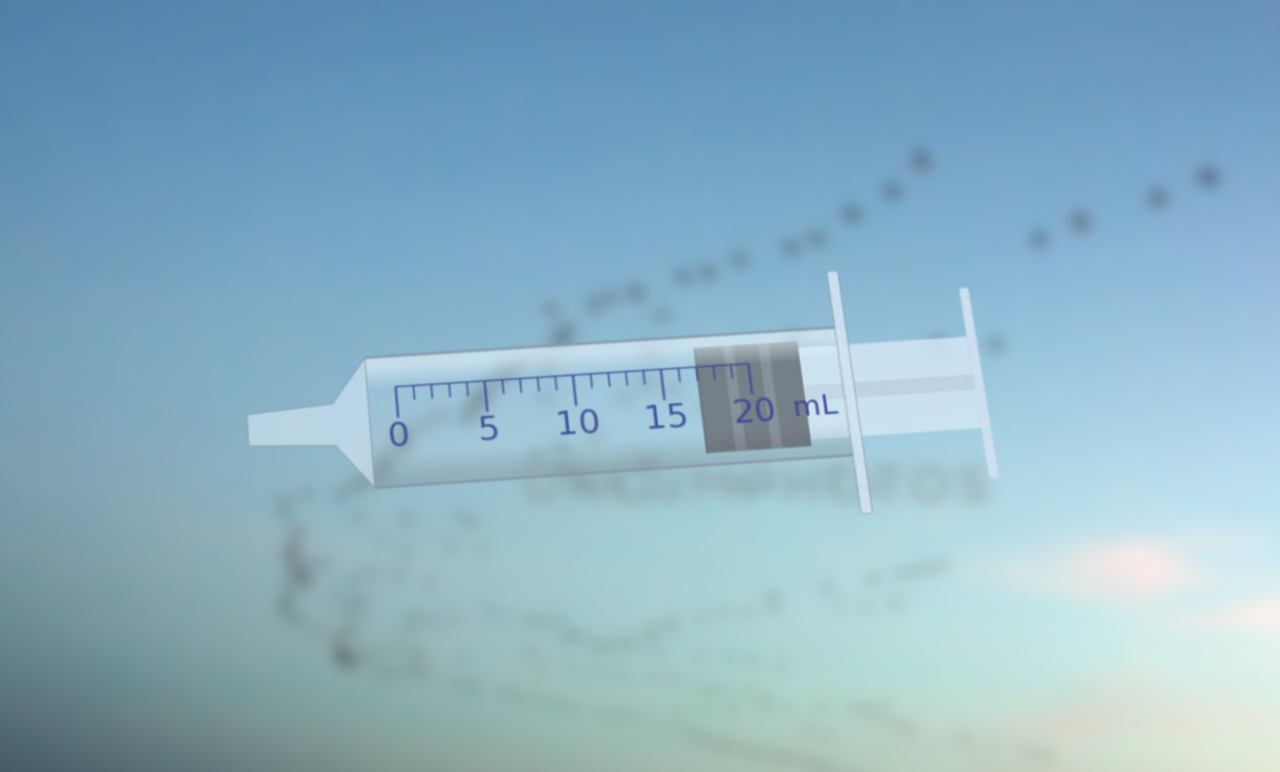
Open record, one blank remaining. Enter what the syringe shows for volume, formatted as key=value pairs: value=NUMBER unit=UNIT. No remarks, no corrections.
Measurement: value=17 unit=mL
